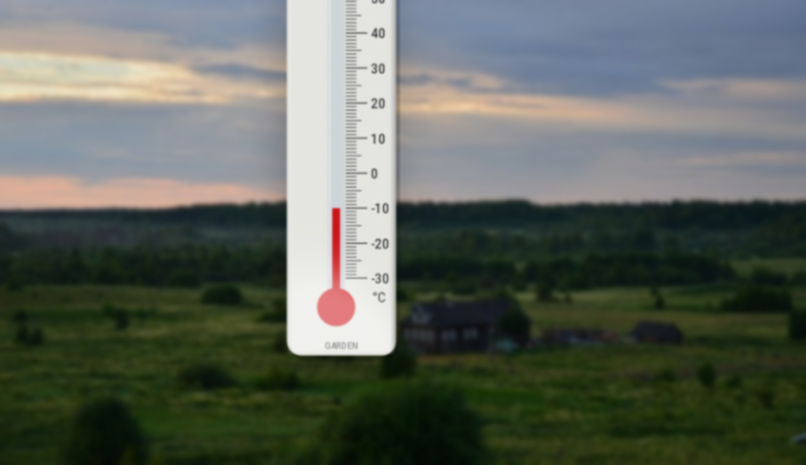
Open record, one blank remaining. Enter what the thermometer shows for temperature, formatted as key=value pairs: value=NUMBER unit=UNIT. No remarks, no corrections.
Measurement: value=-10 unit=°C
